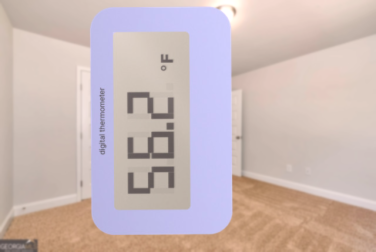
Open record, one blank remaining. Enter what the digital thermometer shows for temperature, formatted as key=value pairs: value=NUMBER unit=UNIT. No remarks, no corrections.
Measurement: value=56.2 unit=°F
